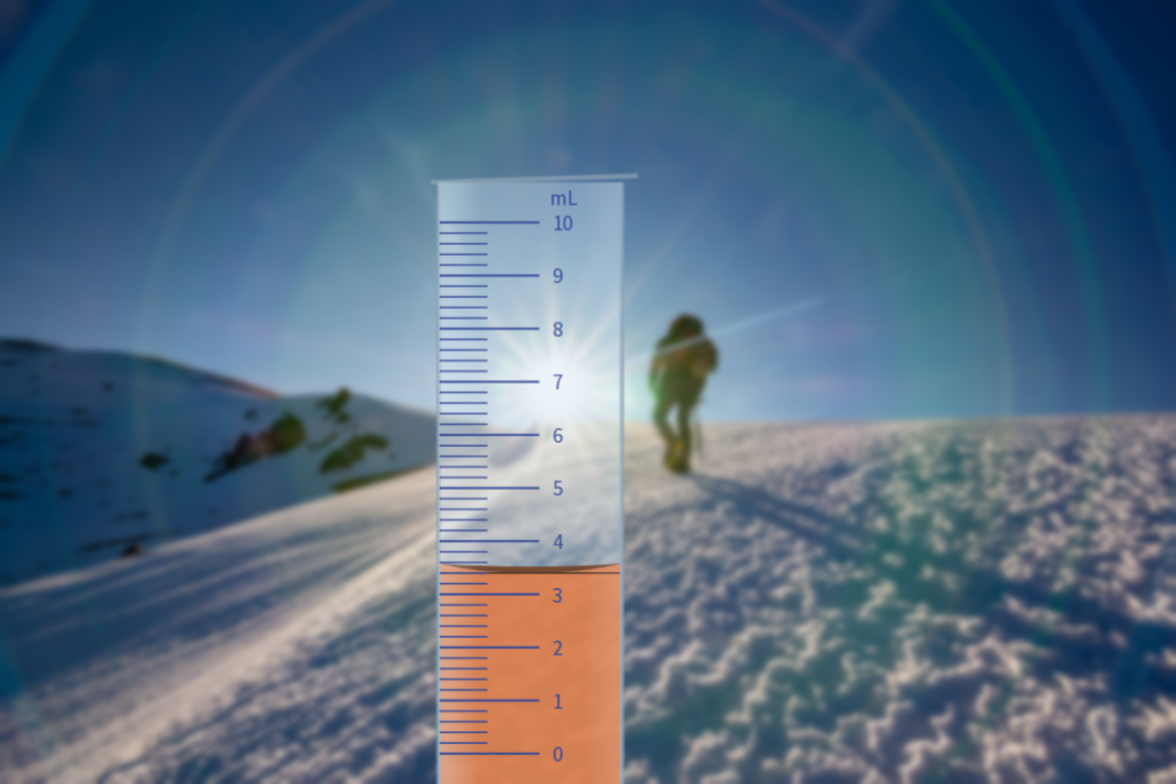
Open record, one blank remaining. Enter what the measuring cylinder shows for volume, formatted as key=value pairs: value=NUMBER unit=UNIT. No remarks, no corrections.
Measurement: value=3.4 unit=mL
